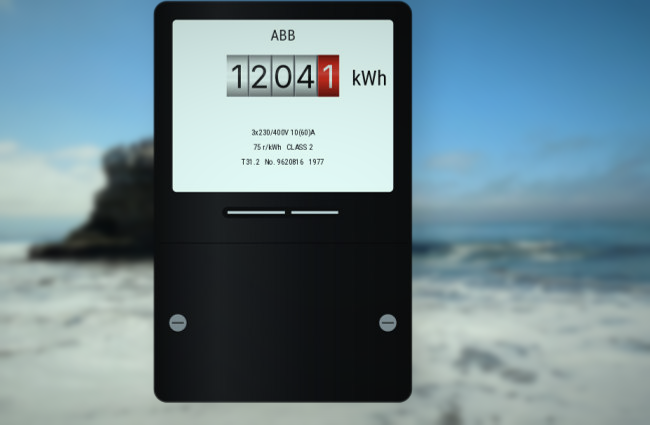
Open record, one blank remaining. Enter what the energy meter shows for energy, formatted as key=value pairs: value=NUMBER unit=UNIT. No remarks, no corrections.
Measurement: value=1204.1 unit=kWh
